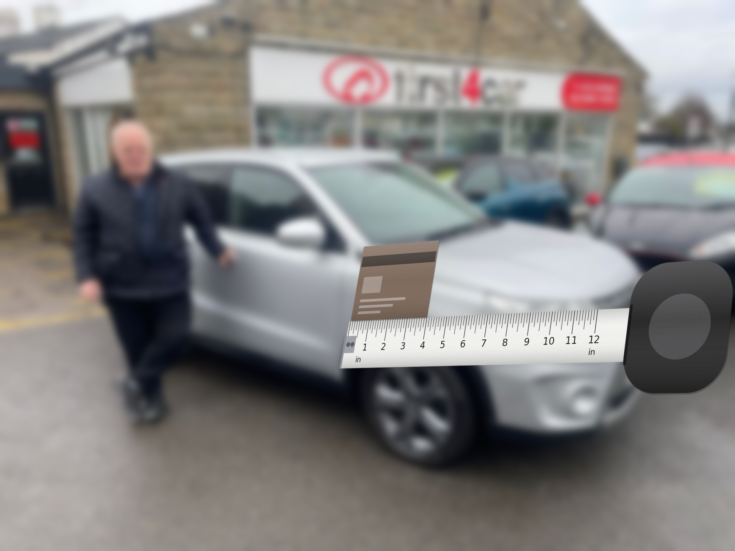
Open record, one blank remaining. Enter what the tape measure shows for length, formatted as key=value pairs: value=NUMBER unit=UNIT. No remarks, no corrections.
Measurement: value=4 unit=in
